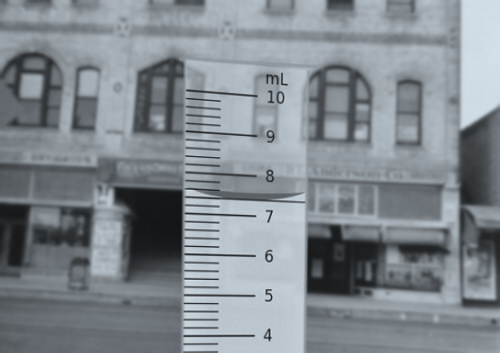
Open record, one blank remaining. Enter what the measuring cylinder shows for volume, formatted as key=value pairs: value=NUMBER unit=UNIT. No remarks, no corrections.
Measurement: value=7.4 unit=mL
